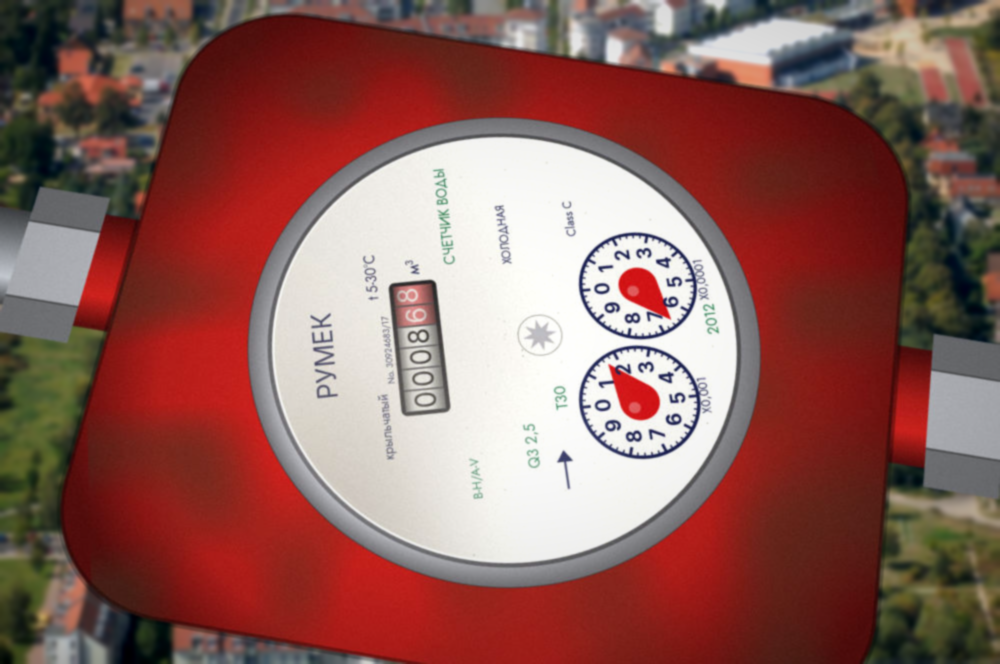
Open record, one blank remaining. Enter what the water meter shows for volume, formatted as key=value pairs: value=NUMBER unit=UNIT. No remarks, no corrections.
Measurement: value=8.6816 unit=m³
